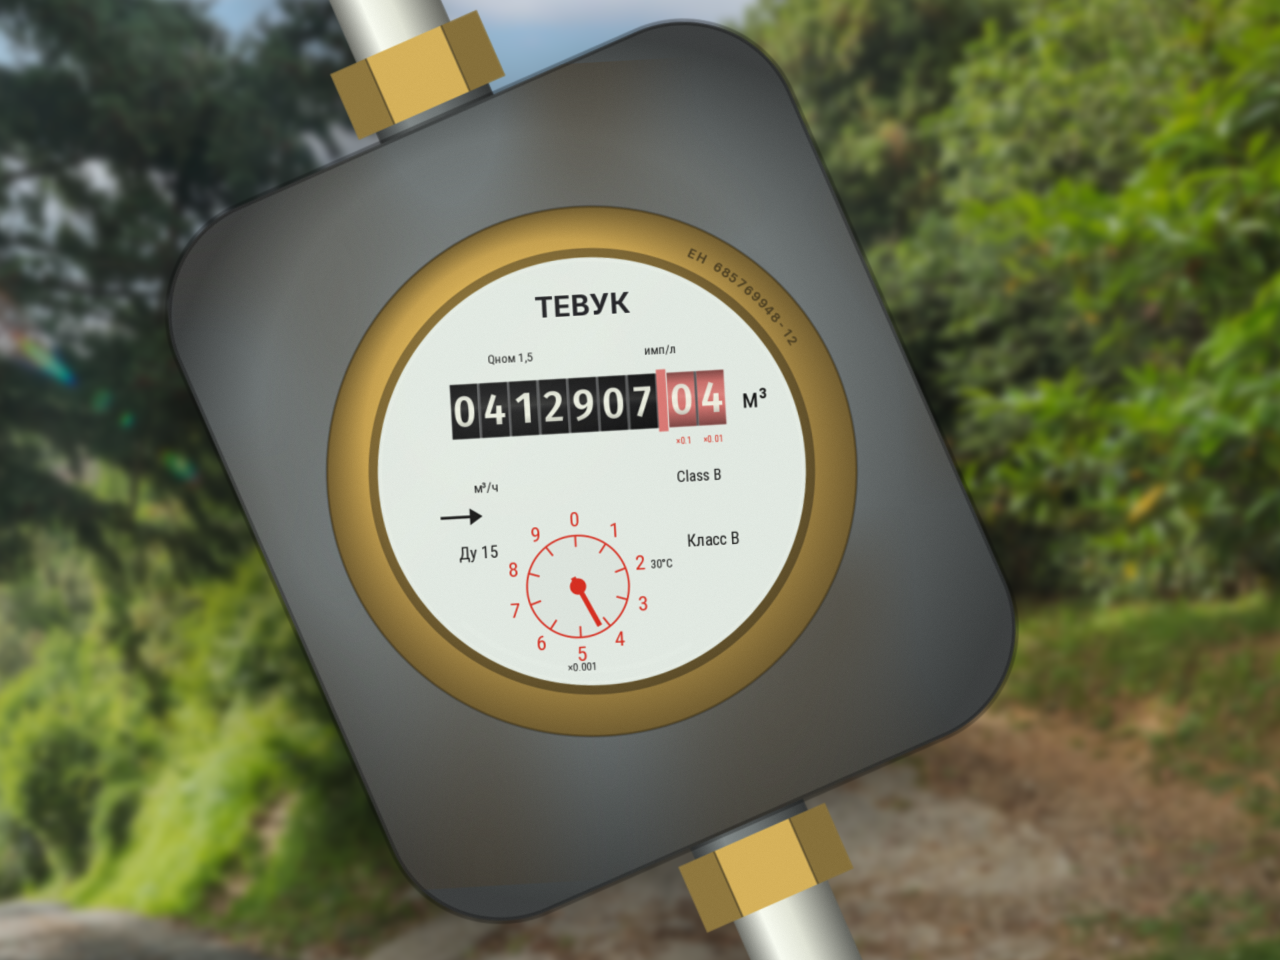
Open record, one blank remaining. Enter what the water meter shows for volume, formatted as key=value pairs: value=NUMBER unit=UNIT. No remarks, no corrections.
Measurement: value=412907.044 unit=m³
